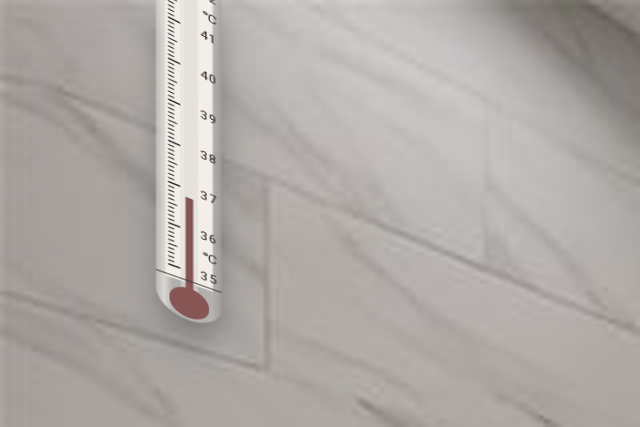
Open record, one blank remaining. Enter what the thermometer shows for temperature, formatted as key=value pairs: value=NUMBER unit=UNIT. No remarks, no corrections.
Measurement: value=36.8 unit=°C
